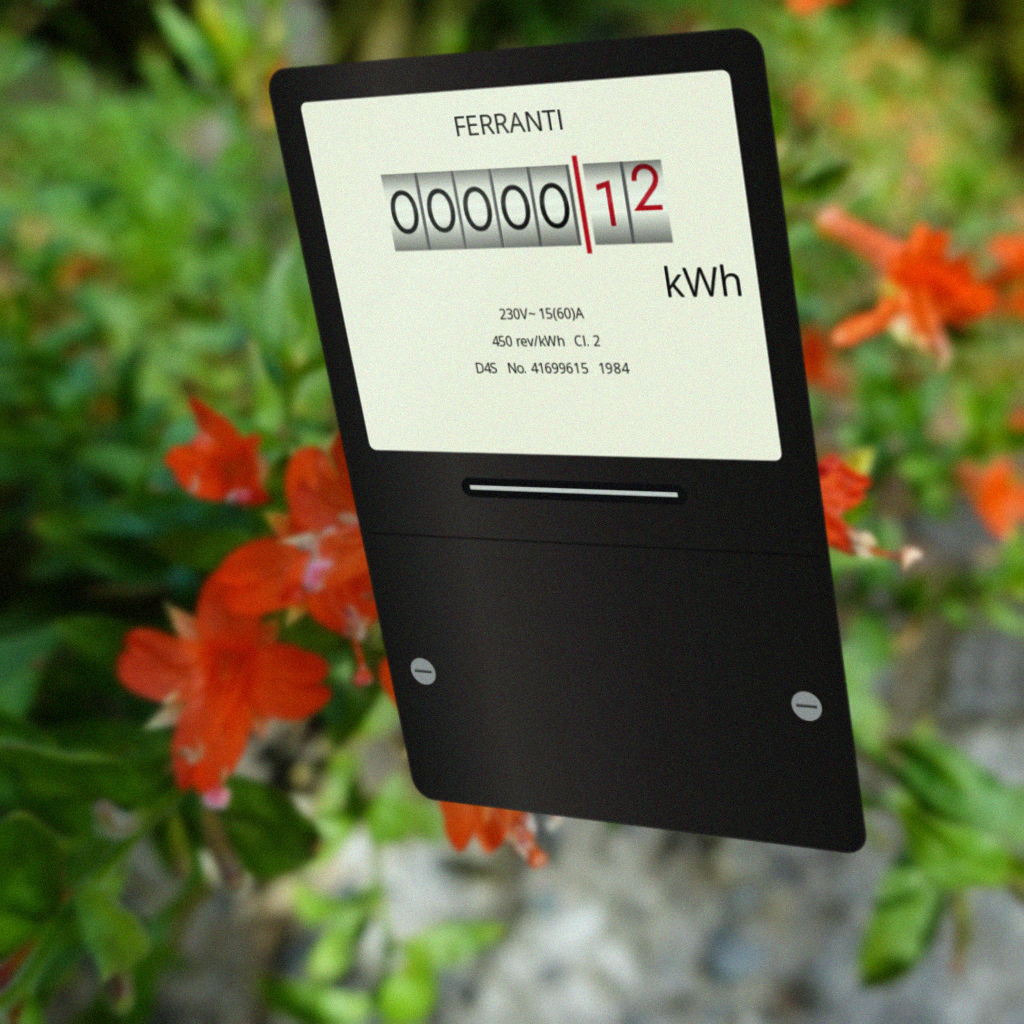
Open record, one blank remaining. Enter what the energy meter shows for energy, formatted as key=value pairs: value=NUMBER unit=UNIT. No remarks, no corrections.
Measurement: value=0.12 unit=kWh
